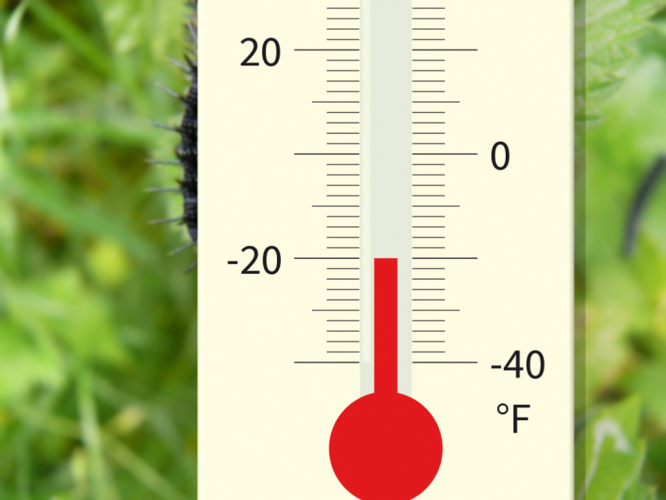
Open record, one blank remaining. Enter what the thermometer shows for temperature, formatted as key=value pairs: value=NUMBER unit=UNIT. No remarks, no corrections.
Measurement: value=-20 unit=°F
